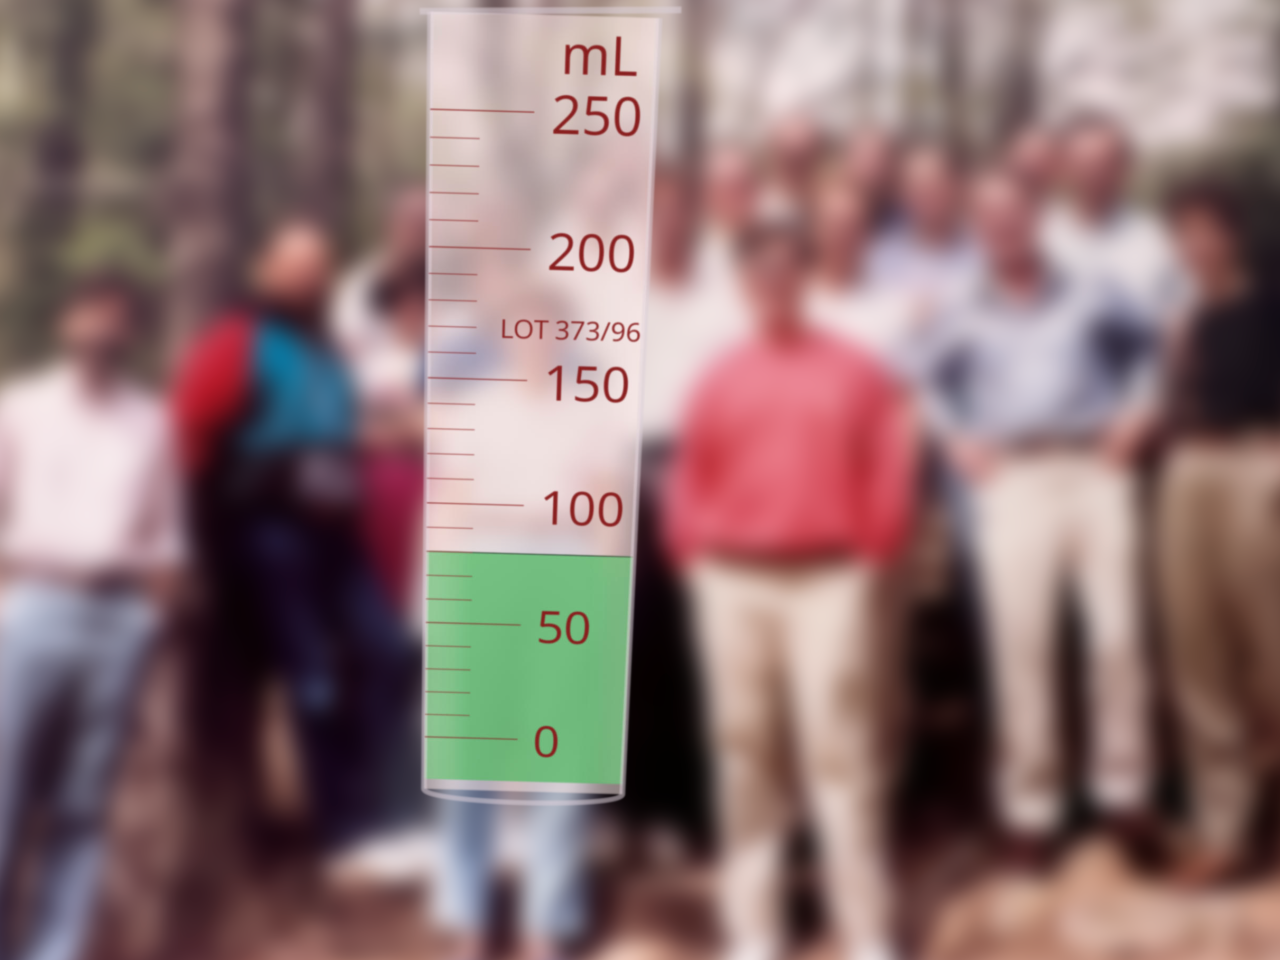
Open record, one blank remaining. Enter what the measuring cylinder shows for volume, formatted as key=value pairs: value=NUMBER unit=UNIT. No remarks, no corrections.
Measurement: value=80 unit=mL
